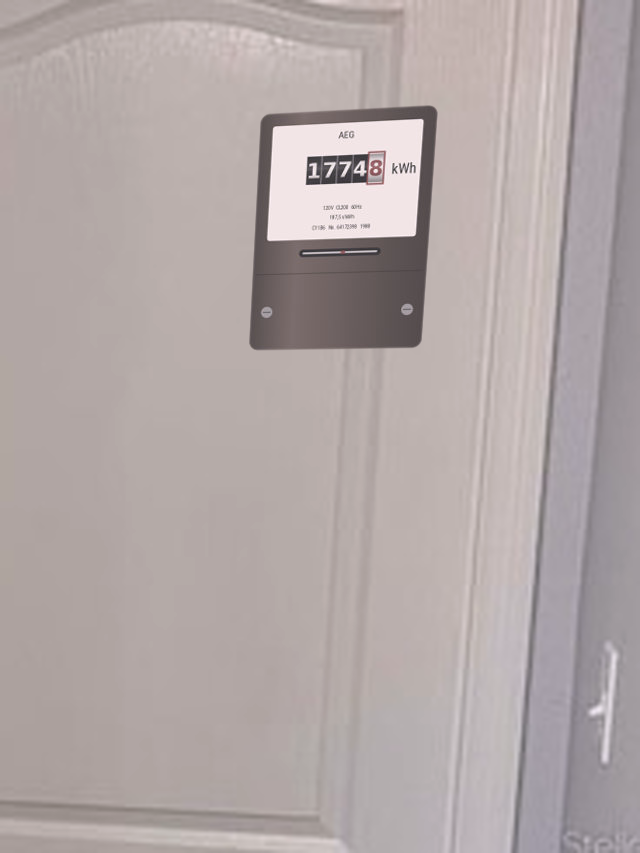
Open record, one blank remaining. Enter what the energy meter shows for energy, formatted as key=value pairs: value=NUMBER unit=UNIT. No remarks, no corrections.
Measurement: value=1774.8 unit=kWh
